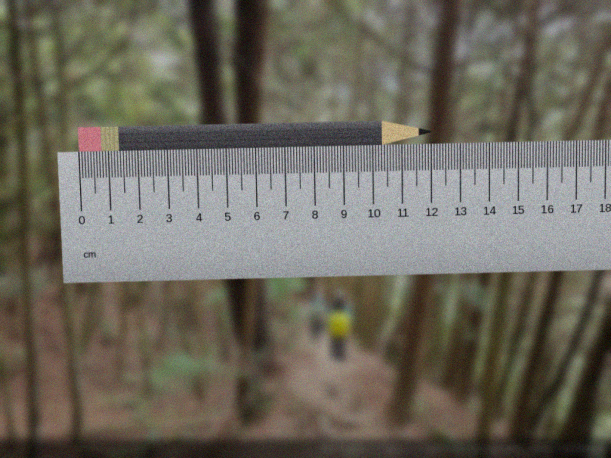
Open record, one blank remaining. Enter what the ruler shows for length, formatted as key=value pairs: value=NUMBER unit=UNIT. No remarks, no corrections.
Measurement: value=12 unit=cm
